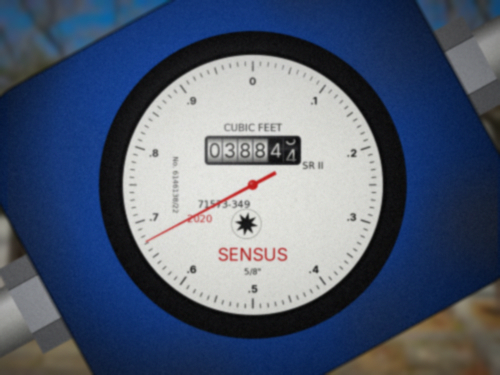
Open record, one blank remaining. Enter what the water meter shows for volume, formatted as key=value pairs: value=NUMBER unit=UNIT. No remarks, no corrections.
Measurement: value=38843.67 unit=ft³
